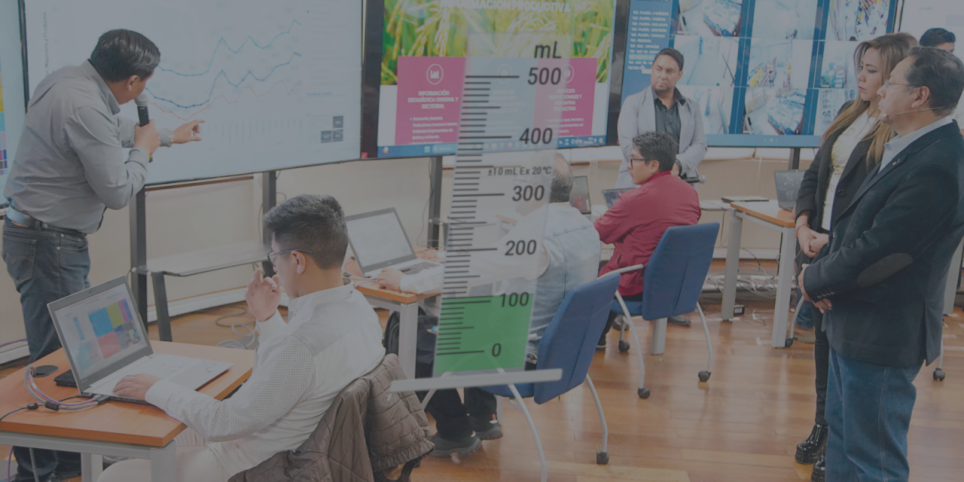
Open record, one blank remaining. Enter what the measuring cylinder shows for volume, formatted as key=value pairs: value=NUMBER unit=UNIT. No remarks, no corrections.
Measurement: value=110 unit=mL
